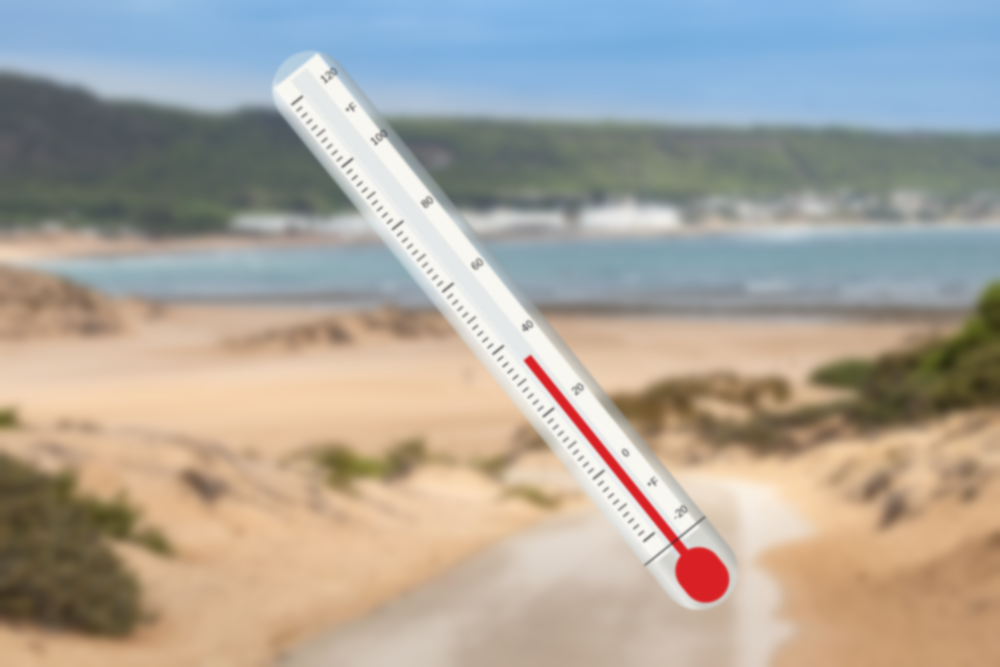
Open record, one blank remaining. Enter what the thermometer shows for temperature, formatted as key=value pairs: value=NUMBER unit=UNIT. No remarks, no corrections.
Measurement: value=34 unit=°F
